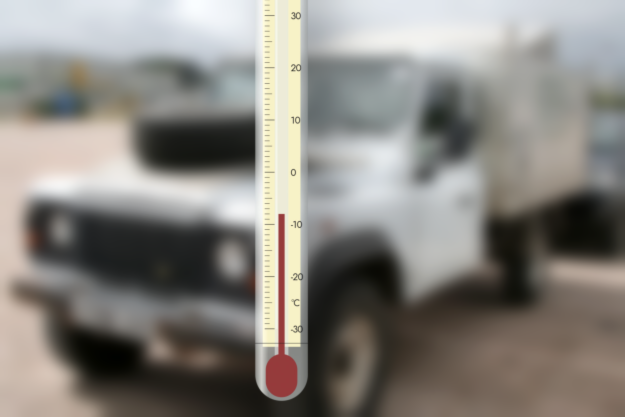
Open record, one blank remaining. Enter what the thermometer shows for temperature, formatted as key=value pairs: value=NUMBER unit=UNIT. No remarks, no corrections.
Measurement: value=-8 unit=°C
